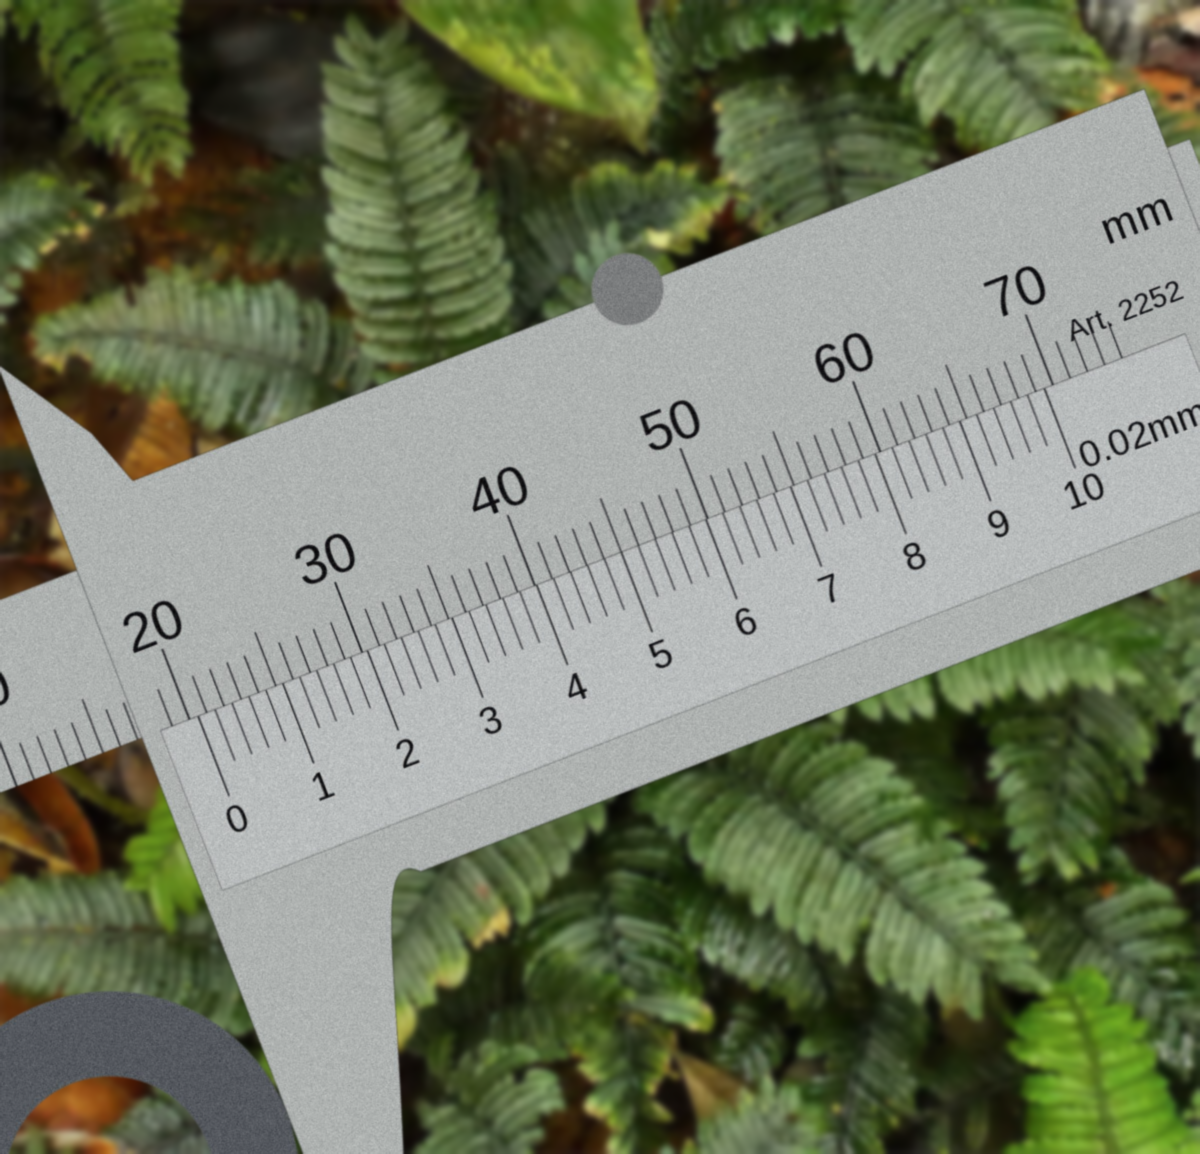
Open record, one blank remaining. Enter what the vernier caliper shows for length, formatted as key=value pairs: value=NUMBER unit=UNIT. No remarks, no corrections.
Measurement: value=20.5 unit=mm
